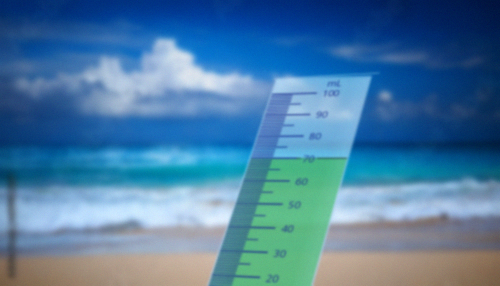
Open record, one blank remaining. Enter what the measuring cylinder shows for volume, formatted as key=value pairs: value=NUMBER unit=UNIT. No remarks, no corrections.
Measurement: value=70 unit=mL
